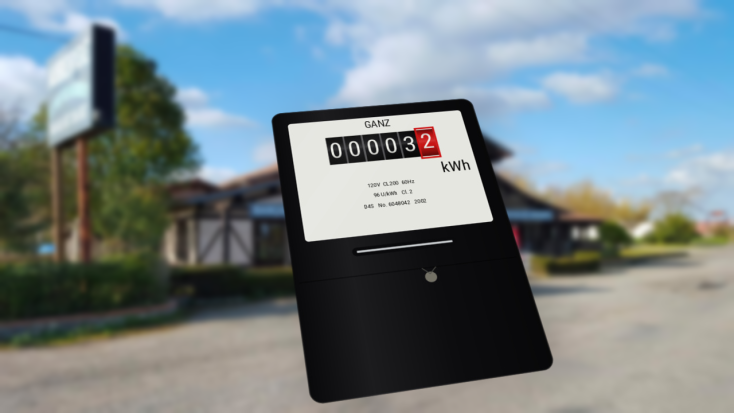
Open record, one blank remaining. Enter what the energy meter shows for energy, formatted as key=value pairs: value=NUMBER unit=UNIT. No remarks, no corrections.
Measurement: value=3.2 unit=kWh
